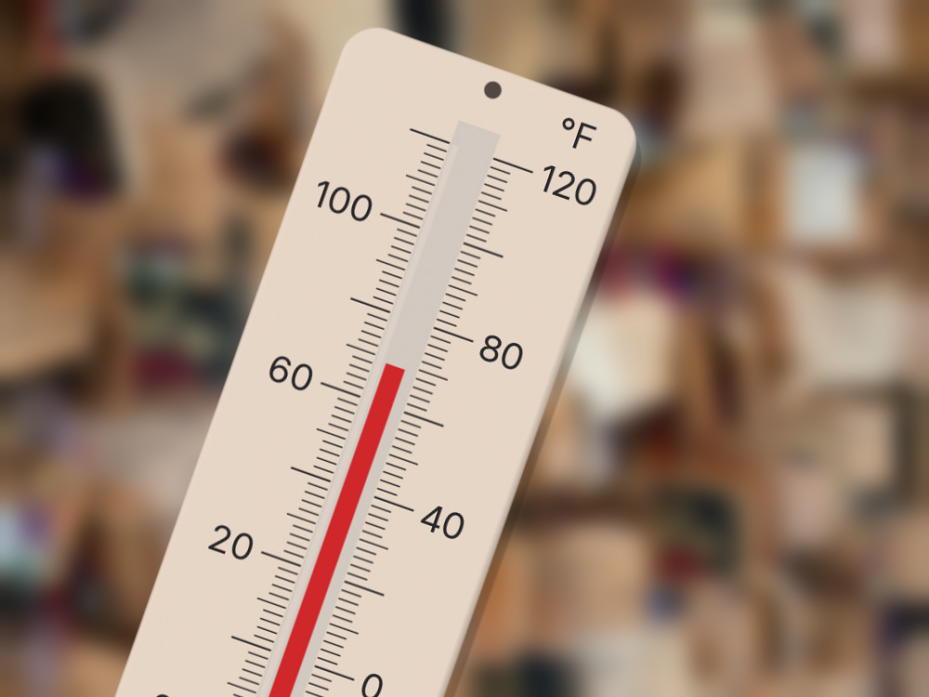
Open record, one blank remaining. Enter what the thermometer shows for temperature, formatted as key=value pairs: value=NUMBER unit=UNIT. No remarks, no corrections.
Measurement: value=69 unit=°F
